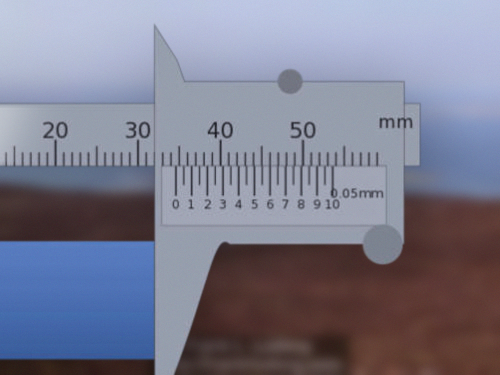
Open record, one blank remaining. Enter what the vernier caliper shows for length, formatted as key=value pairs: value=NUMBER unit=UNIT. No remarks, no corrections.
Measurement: value=34.6 unit=mm
